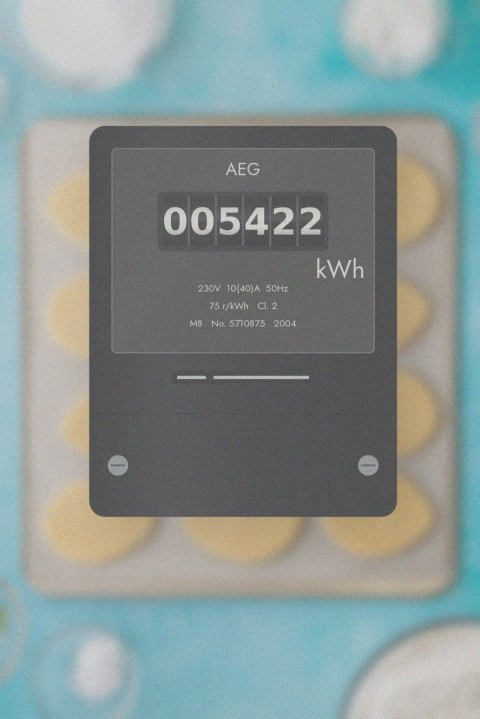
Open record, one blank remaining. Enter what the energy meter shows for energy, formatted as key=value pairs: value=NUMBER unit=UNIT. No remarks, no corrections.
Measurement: value=5422 unit=kWh
